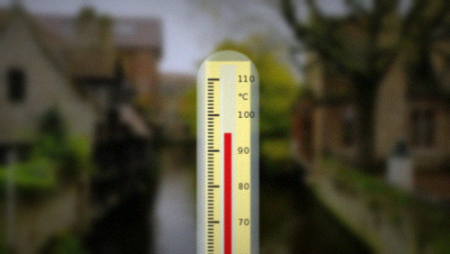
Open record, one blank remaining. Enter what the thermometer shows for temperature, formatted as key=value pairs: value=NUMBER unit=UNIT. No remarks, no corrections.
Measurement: value=95 unit=°C
